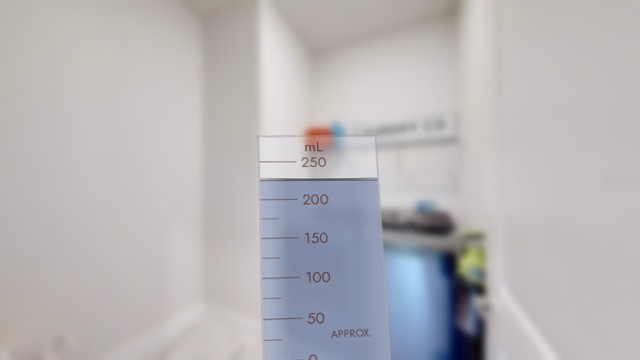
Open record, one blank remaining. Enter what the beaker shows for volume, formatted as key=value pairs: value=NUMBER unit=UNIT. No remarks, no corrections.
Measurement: value=225 unit=mL
